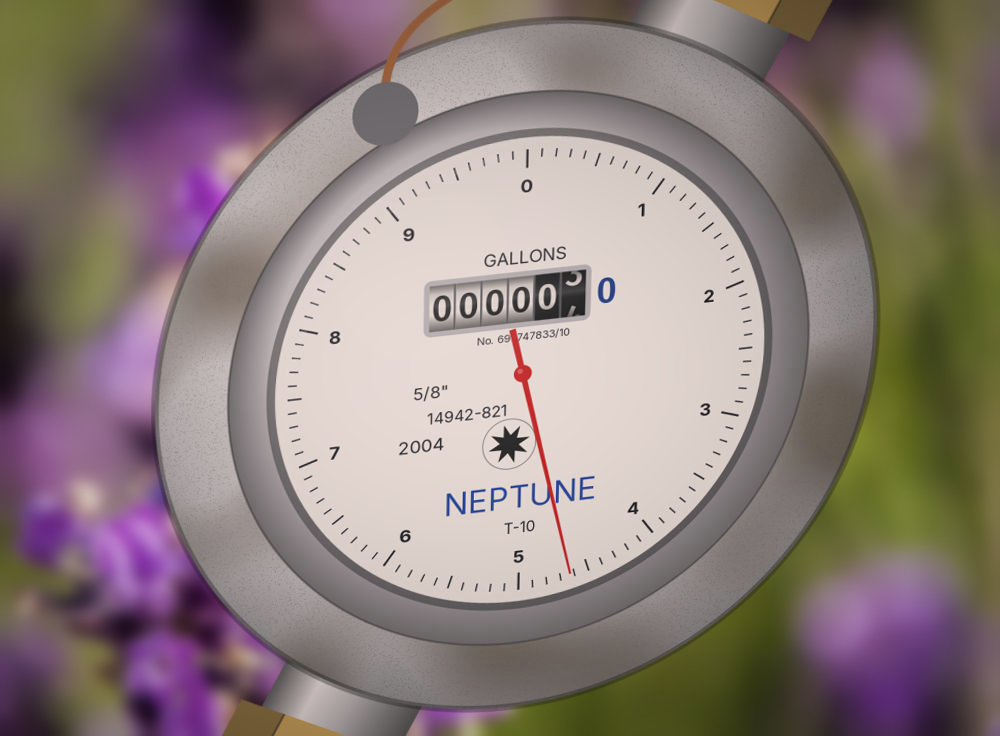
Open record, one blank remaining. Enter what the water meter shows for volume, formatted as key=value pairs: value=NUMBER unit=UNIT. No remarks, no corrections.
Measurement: value=34.6 unit=gal
